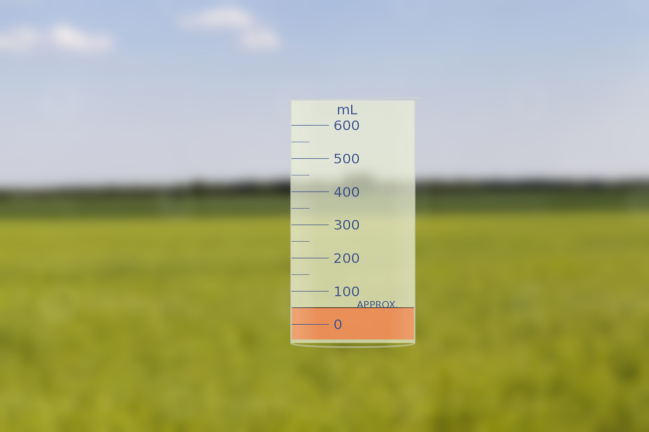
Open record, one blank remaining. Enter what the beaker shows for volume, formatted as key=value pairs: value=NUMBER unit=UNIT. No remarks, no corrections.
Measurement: value=50 unit=mL
